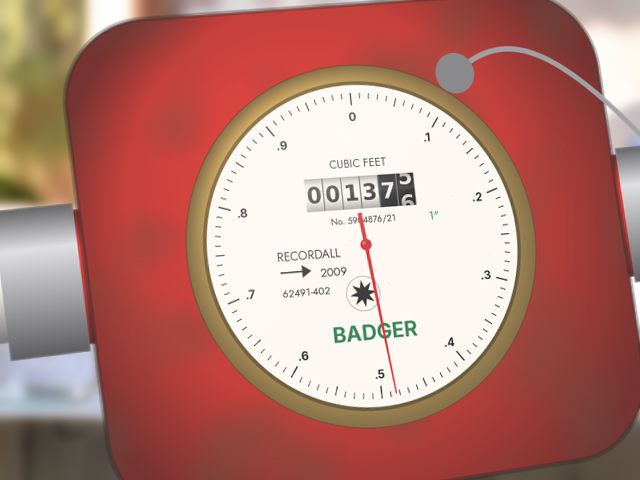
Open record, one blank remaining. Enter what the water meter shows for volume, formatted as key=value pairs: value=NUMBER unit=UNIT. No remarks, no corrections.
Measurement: value=1375.48 unit=ft³
